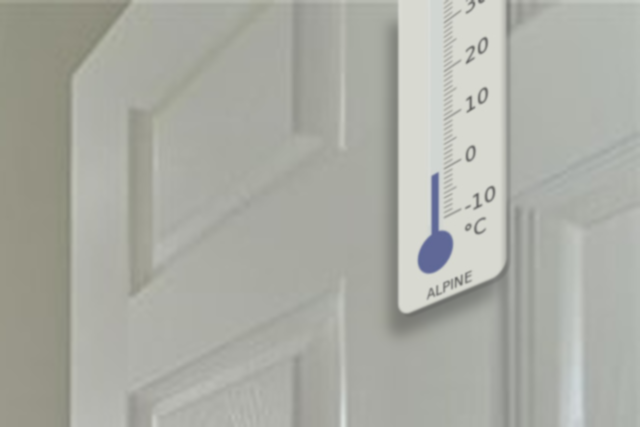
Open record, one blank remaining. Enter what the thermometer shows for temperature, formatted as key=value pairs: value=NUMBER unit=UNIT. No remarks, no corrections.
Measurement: value=0 unit=°C
